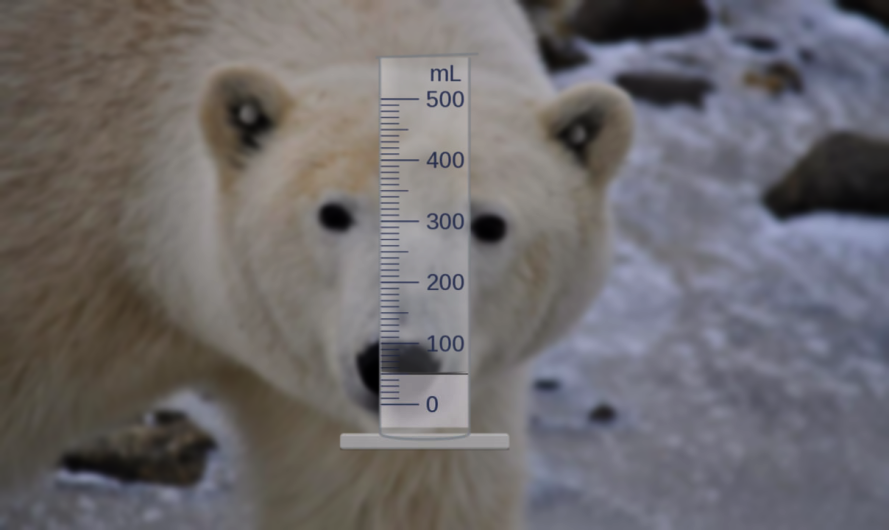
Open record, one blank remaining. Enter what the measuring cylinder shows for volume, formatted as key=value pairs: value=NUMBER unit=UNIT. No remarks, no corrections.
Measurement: value=50 unit=mL
